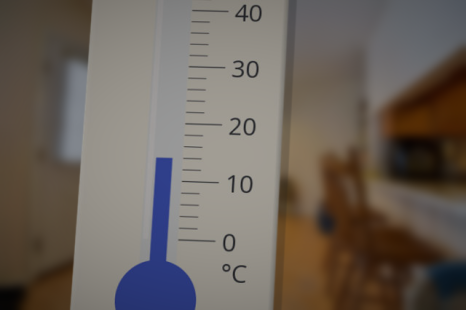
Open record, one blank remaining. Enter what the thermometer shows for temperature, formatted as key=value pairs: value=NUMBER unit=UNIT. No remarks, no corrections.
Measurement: value=14 unit=°C
